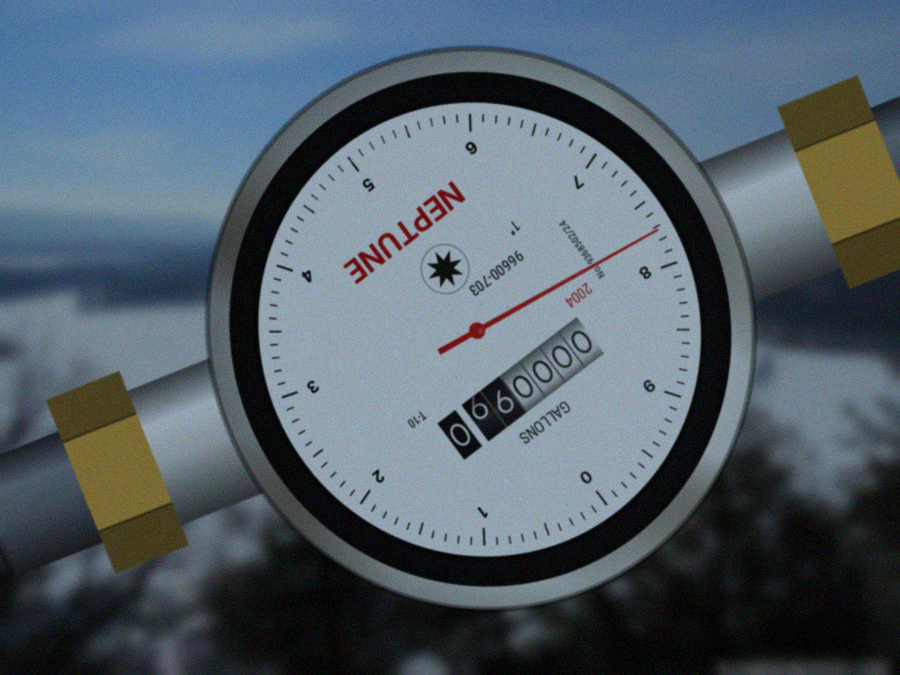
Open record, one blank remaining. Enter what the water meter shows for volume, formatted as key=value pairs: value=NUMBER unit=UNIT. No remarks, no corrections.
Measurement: value=987.7 unit=gal
